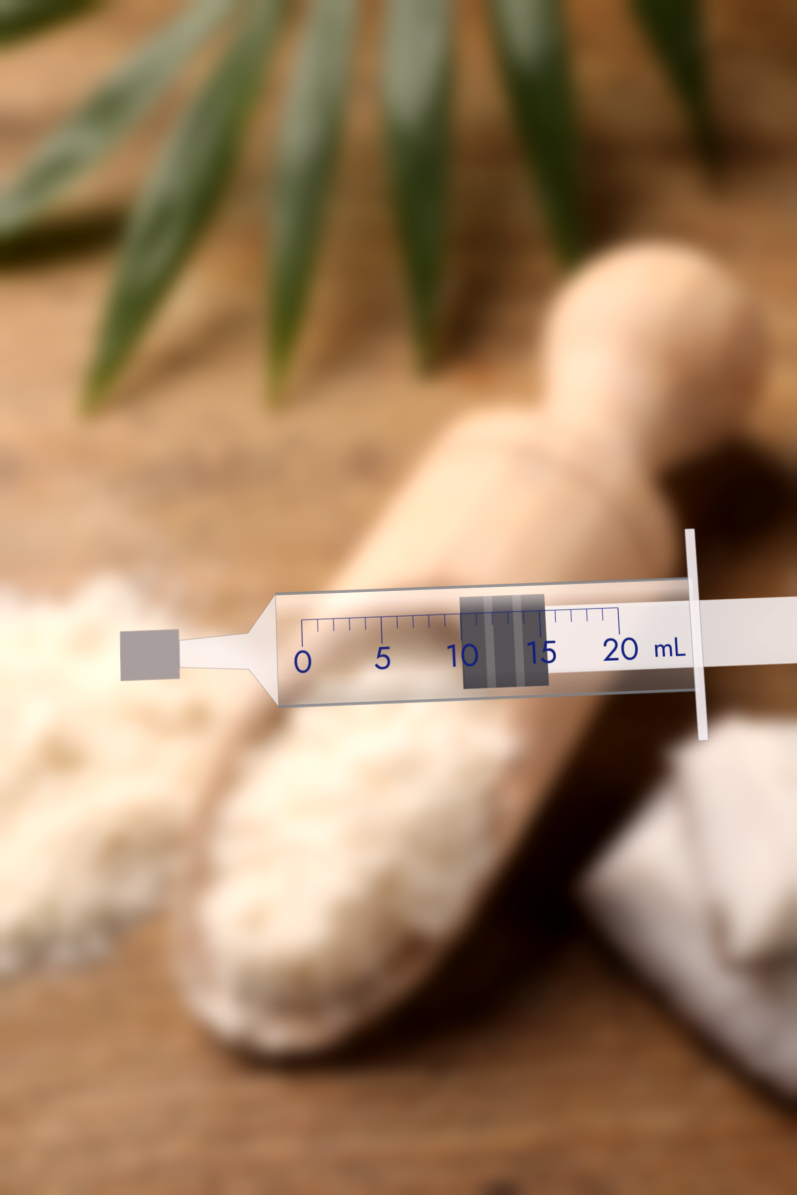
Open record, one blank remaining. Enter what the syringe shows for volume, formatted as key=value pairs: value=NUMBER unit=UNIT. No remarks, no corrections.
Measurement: value=10 unit=mL
